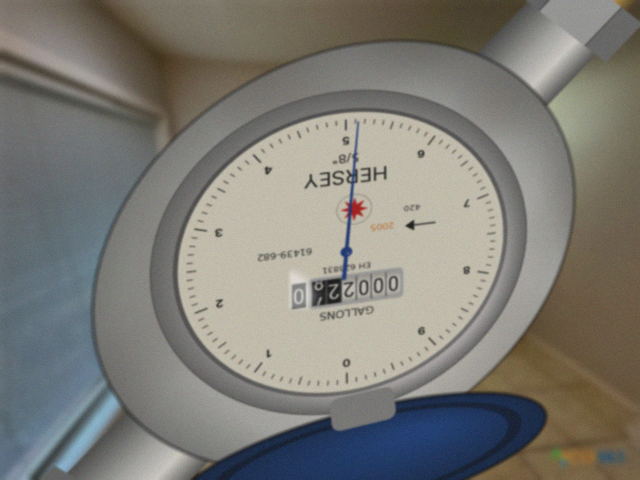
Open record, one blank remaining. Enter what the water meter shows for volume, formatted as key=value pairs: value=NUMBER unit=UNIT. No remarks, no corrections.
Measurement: value=2275.1 unit=gal
